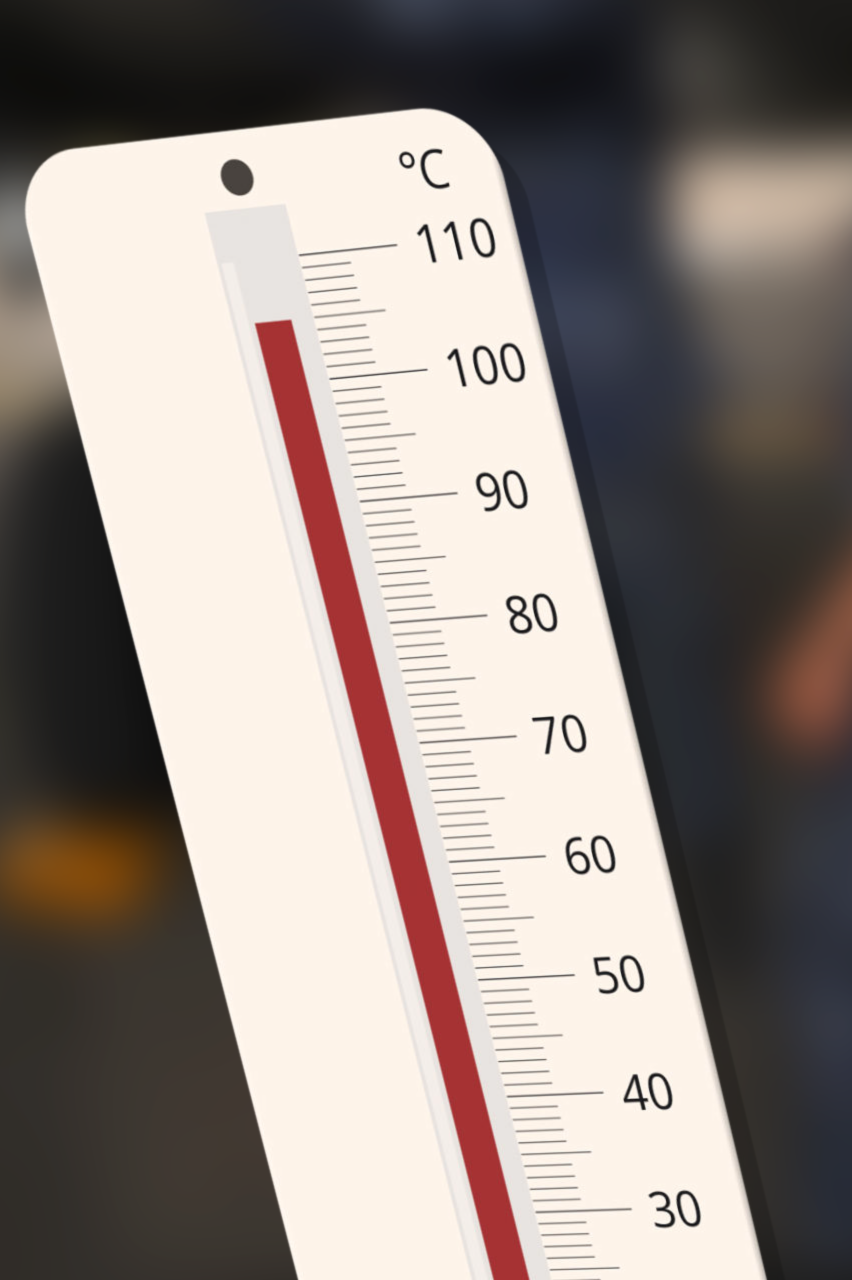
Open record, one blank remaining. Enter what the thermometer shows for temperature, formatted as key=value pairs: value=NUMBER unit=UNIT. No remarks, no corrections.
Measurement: value=105 unit=°C
